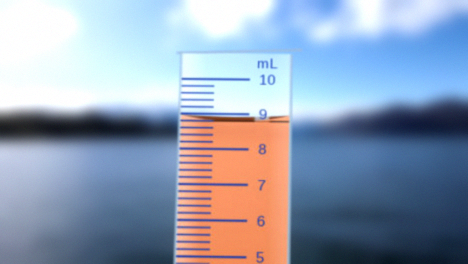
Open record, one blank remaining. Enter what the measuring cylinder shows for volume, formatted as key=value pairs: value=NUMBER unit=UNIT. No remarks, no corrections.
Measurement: value=8.8 unit=mL
